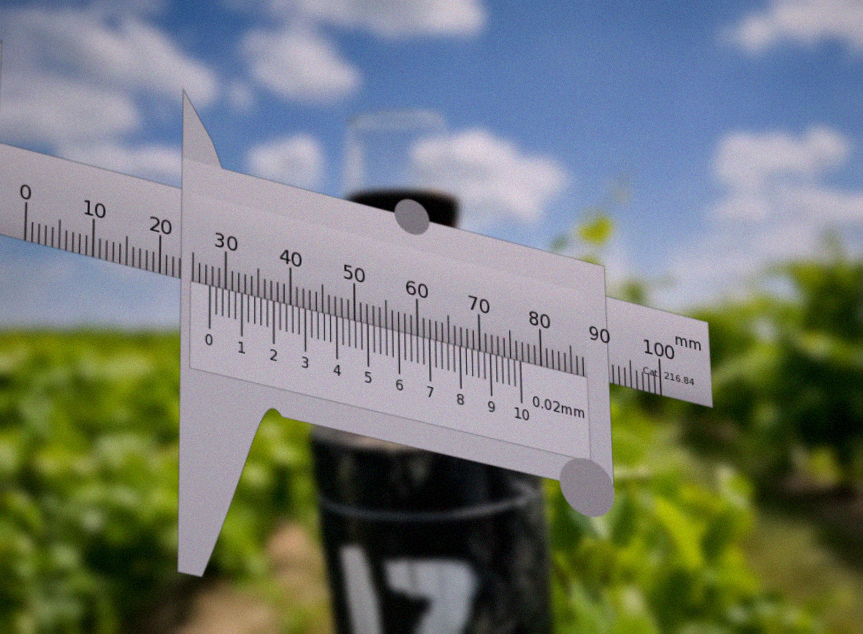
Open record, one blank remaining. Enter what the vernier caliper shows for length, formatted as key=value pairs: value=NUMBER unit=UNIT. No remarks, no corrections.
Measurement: value=27.6 unit=mm
